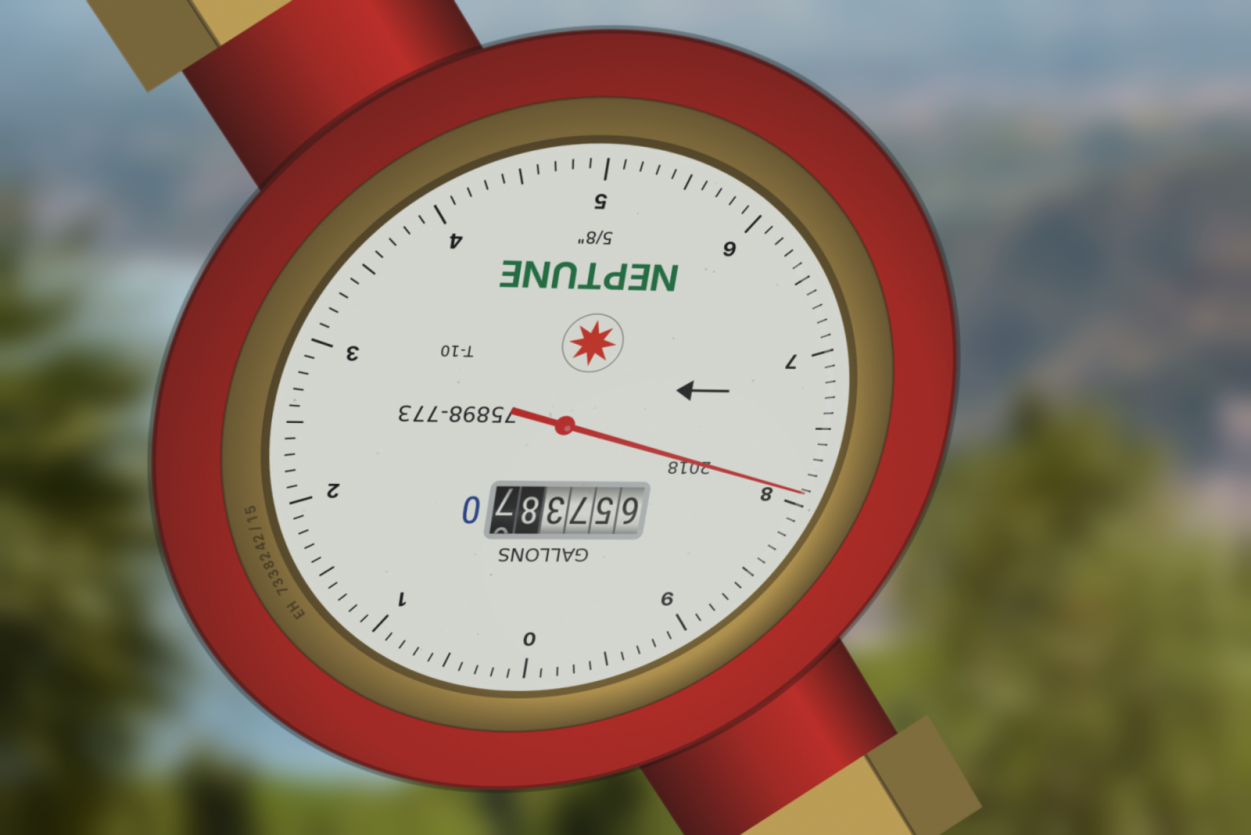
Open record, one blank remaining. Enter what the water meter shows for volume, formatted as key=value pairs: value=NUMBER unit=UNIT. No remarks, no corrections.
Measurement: value=6573867.9 unit=gal
